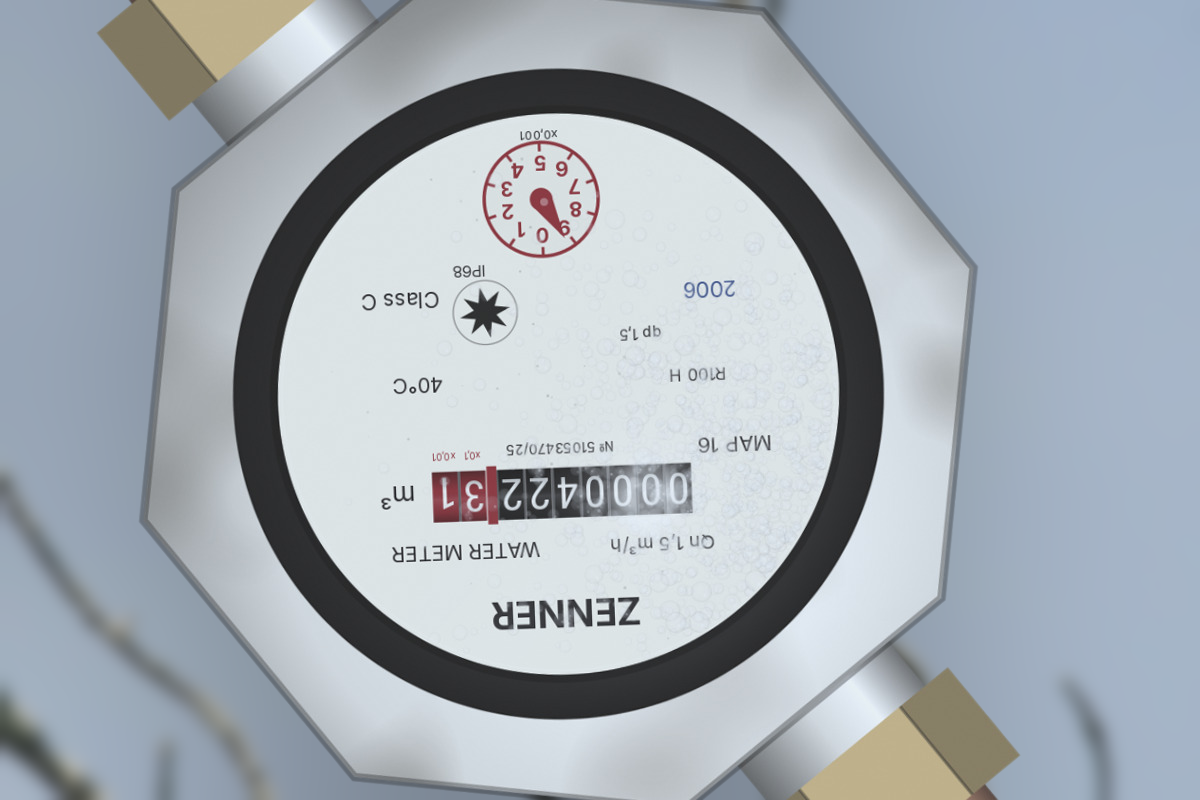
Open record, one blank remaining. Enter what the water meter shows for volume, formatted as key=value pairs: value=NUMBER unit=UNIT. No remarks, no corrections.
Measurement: value=422.309 unit=m³
